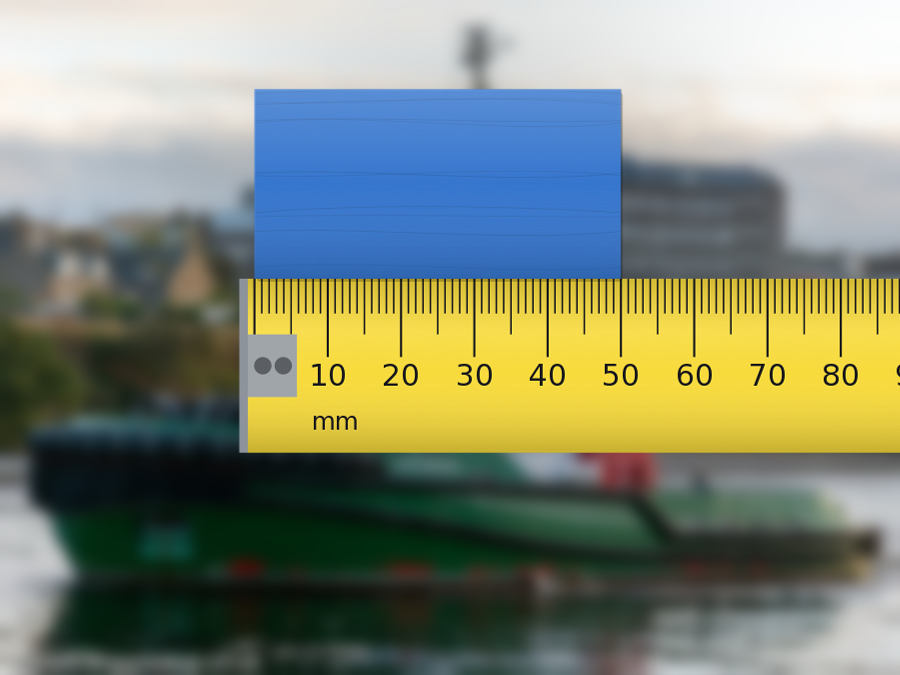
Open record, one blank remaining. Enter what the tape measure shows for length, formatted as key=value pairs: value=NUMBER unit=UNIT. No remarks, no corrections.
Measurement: value=50 unit=mm
